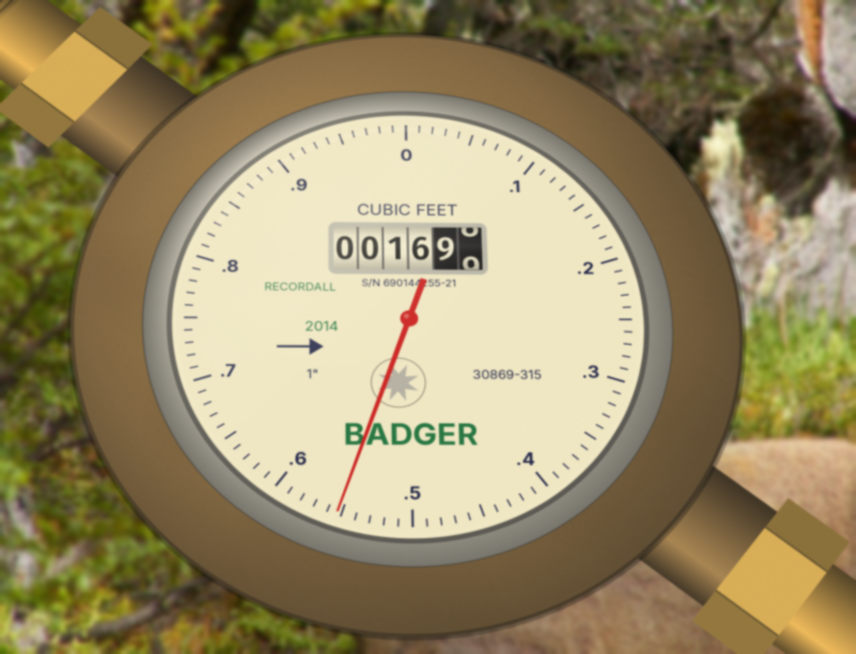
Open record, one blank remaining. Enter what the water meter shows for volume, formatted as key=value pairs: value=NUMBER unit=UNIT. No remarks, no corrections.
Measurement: value=1698.55 unit=ft³
